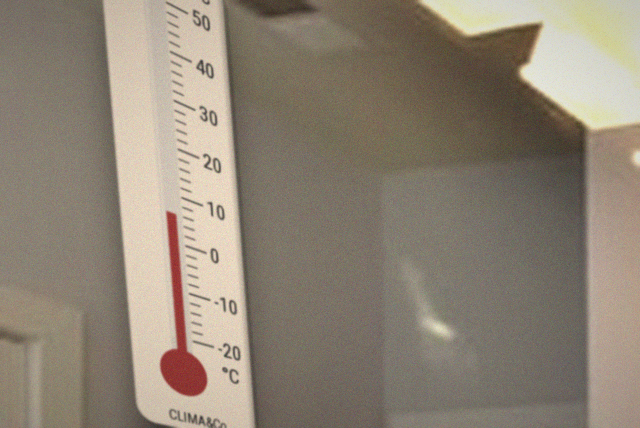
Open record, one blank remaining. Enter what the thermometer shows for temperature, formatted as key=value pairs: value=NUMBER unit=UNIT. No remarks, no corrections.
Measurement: value=6 unit=°C
